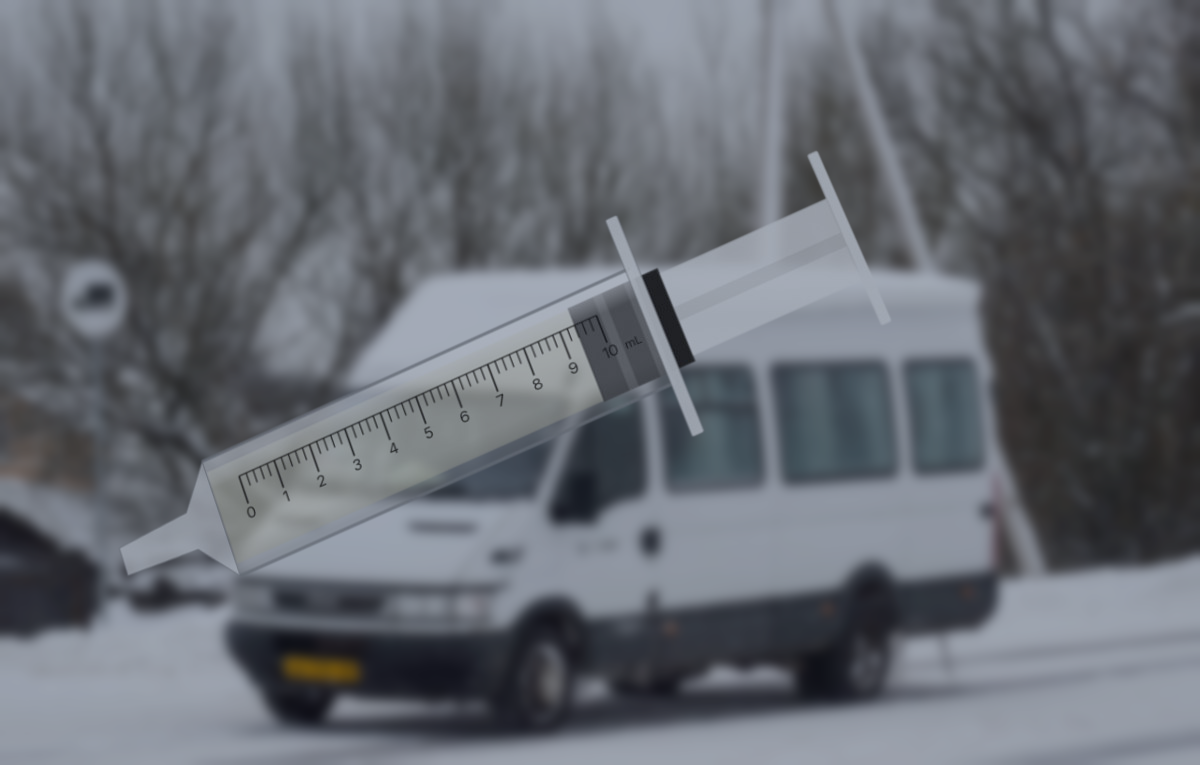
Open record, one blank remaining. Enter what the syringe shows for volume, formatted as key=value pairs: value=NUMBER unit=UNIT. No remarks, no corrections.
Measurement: value=9.4 unit=mL
